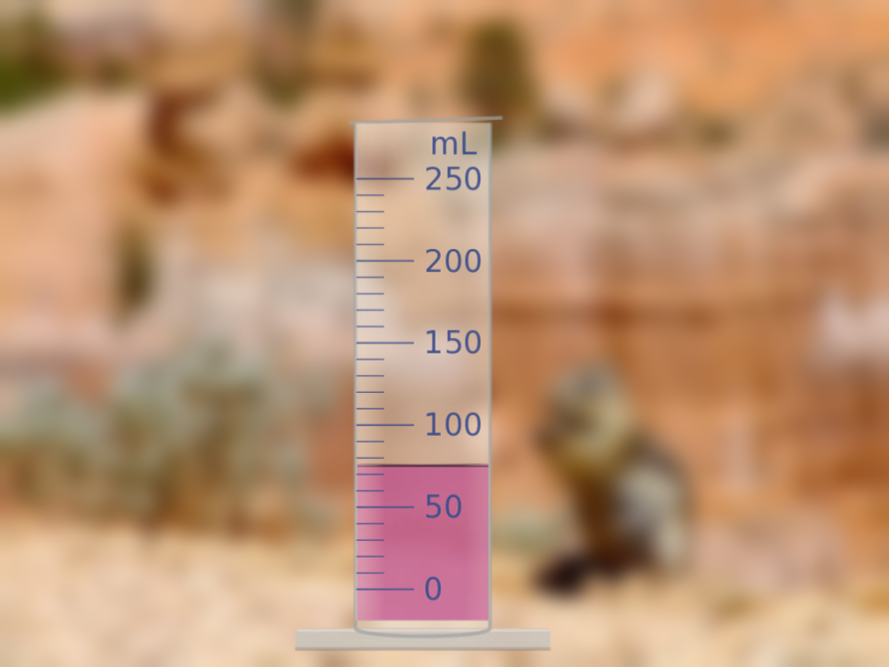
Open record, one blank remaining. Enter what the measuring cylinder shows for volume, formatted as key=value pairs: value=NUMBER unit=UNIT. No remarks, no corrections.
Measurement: value=75 unit=mL
